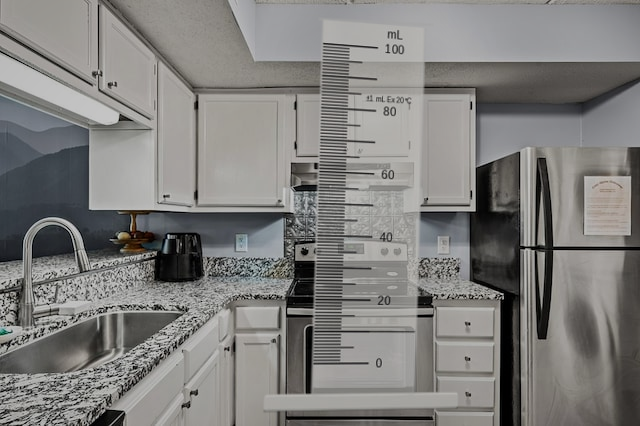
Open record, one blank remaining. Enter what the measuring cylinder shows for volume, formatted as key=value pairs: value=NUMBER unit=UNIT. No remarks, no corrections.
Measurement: value=10 unit=mL
